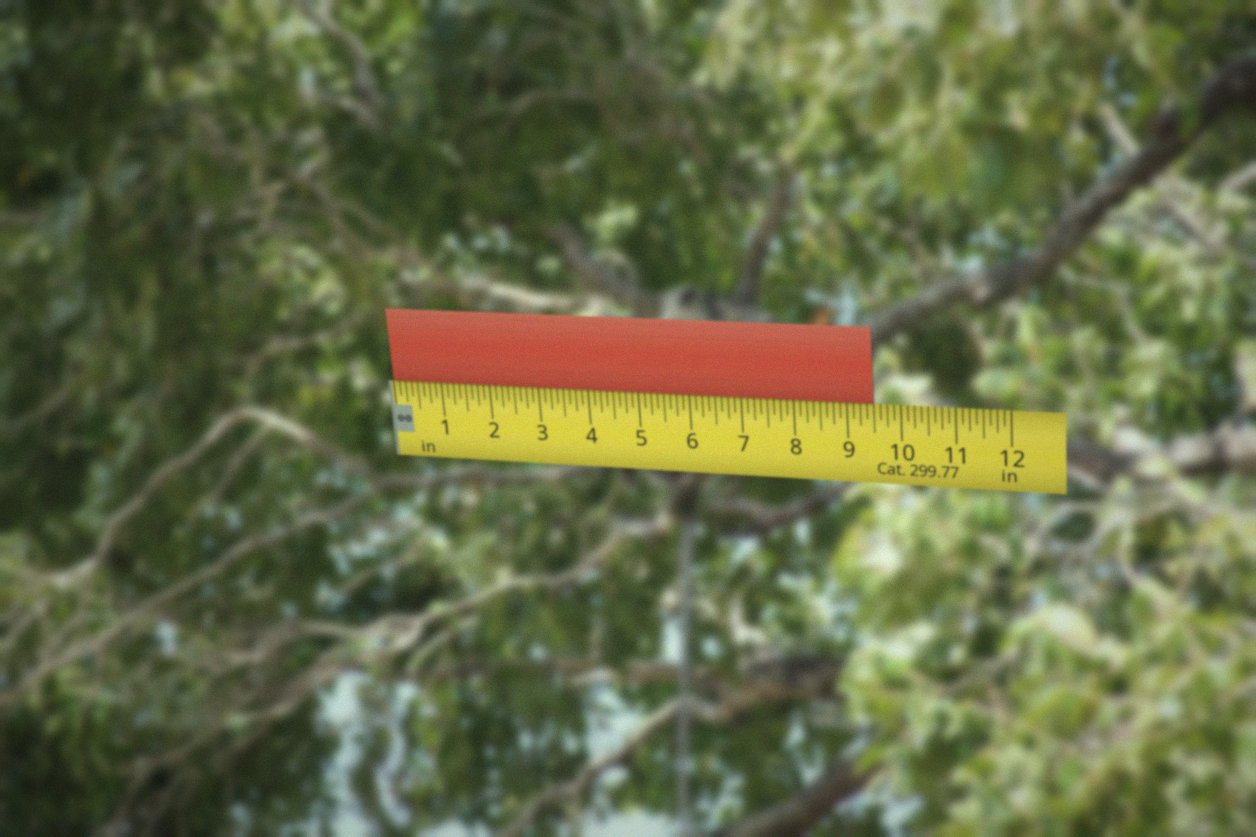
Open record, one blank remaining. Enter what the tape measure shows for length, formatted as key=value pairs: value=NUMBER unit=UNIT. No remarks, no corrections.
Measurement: value=9.5 unit=in
